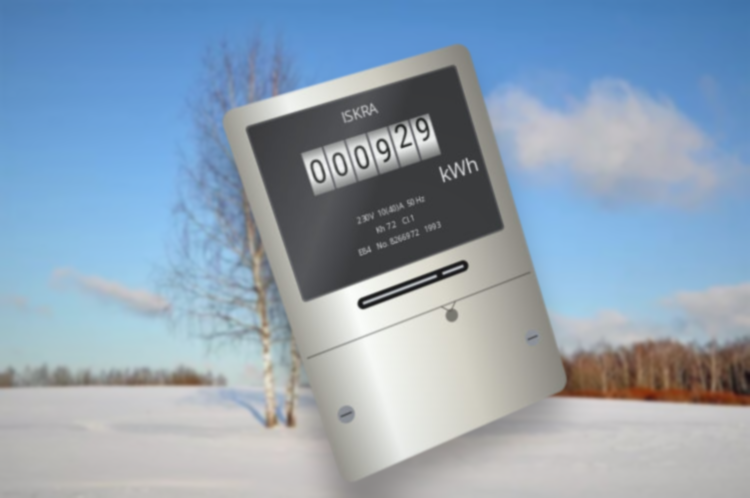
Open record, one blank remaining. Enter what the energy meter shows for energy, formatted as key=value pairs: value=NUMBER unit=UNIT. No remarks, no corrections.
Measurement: value=929 unit=kWh
